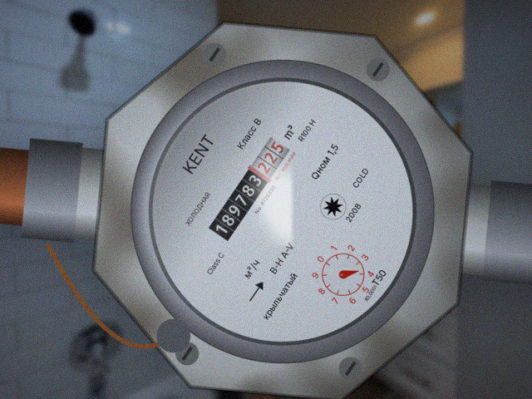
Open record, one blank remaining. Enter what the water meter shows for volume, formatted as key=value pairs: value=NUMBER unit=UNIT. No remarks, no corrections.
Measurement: value=189783.2253 unit=m³
